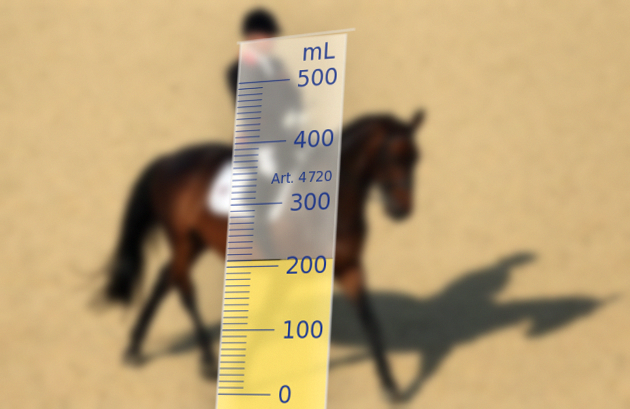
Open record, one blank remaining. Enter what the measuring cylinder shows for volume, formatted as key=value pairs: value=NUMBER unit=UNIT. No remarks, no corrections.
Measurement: value=210 unit=mL
